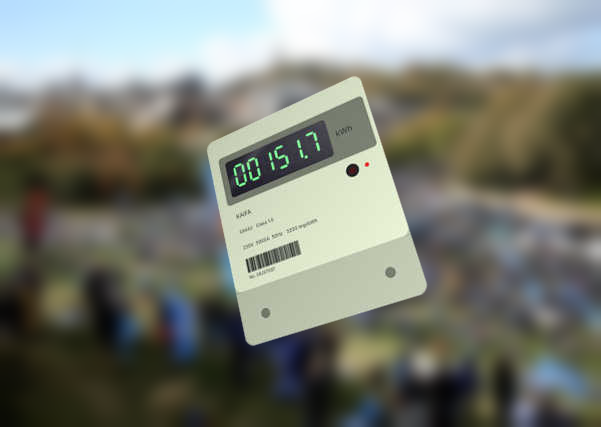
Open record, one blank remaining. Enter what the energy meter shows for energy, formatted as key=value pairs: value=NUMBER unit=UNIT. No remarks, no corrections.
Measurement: value=151.7 unit=kWh
